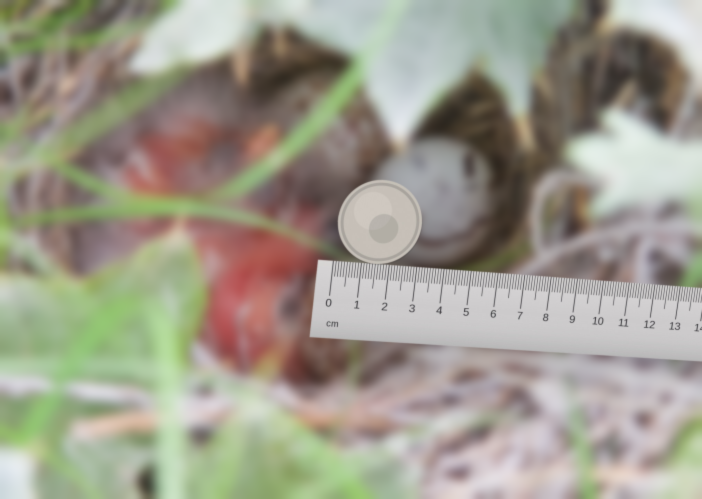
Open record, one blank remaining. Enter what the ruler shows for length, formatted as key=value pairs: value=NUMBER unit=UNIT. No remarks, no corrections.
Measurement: value=3 unit=cm
